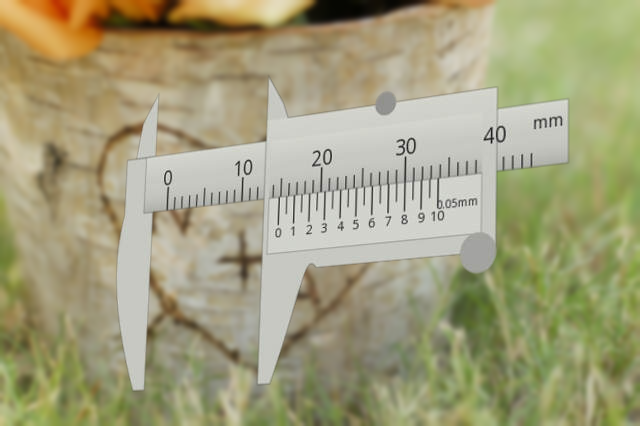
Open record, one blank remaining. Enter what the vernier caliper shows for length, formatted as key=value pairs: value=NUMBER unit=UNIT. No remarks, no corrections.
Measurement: value=14.8 unit=mm
